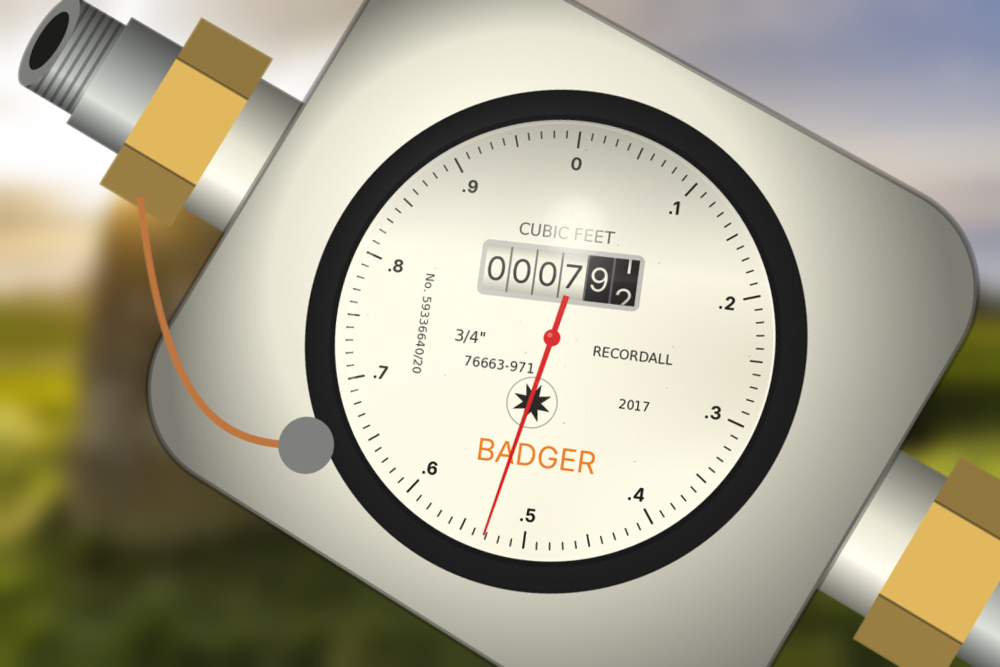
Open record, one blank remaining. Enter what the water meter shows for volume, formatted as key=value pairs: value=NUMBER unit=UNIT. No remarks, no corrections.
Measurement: value=791.53 unit=ft³
